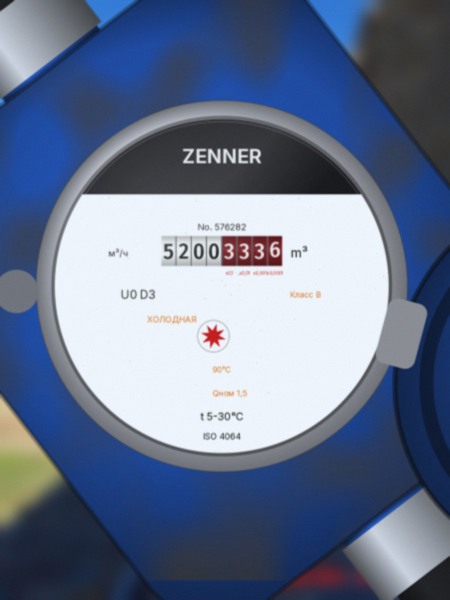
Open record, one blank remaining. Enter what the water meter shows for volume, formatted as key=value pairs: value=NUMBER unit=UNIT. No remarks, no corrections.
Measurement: value=5200.3336 unit=m³
